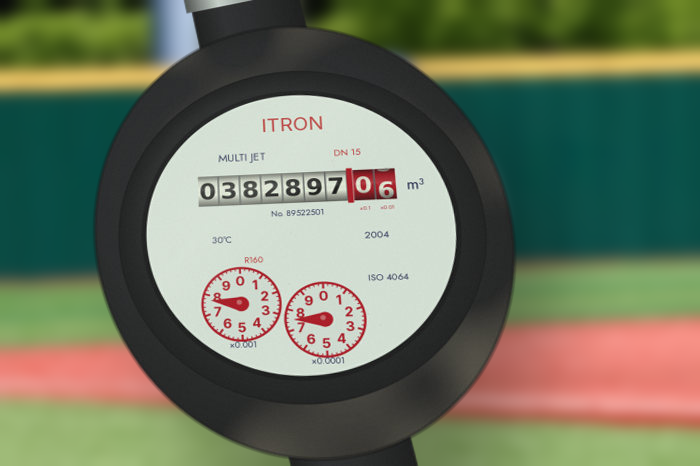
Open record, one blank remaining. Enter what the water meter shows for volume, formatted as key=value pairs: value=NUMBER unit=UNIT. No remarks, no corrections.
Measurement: value=382897.0577 unit=m³
